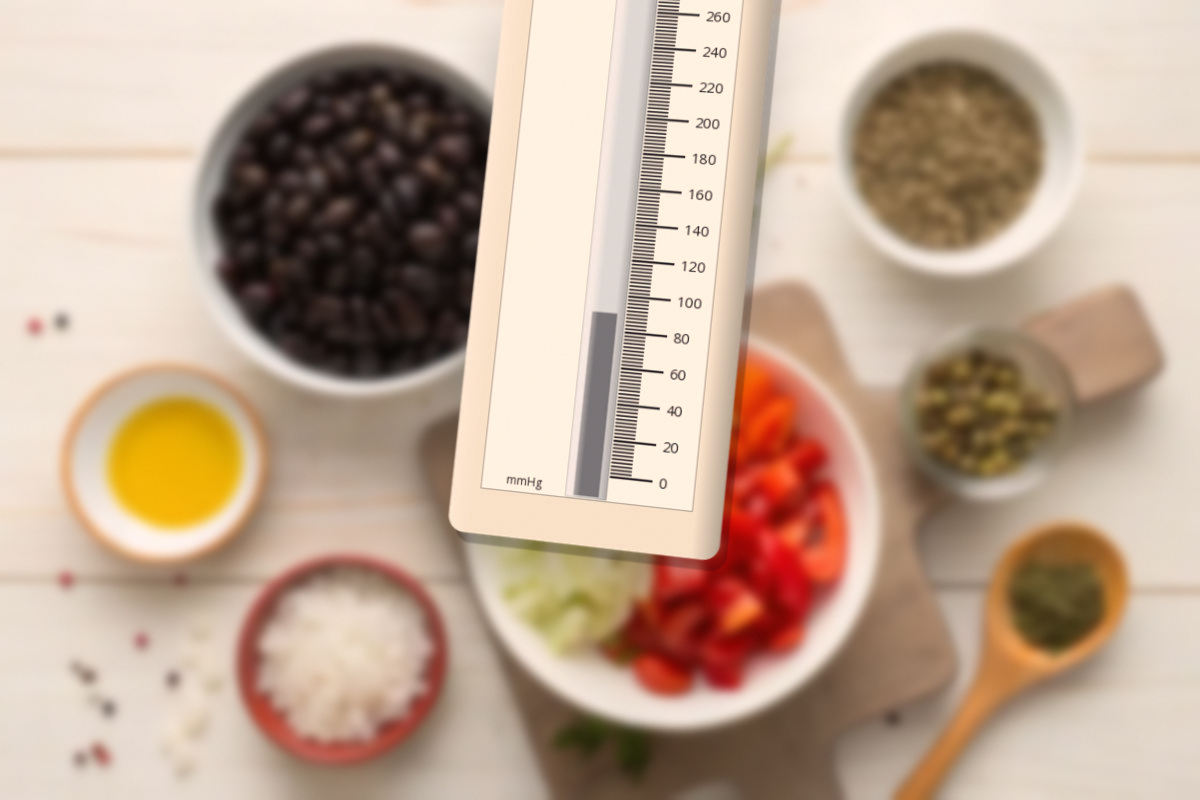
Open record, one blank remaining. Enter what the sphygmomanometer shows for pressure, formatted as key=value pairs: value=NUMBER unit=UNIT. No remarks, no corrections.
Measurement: value=90 unit=mmHg
